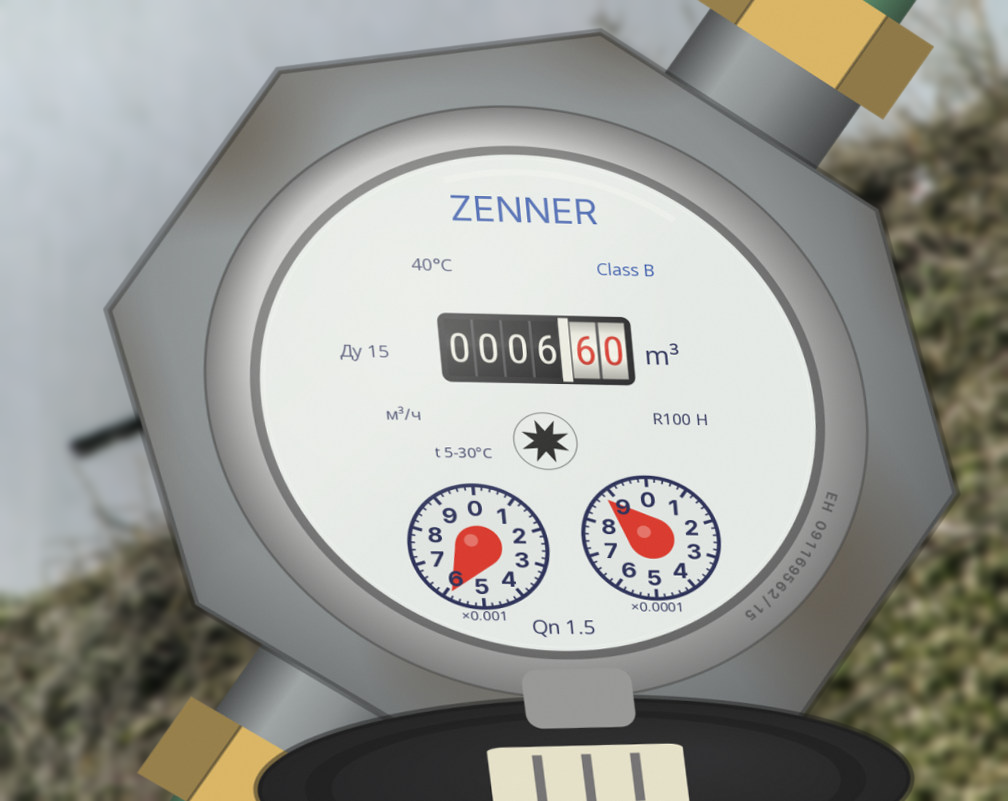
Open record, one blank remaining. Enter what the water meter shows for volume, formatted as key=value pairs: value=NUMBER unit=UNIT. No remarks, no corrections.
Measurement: value=6.6058 unit=m³
